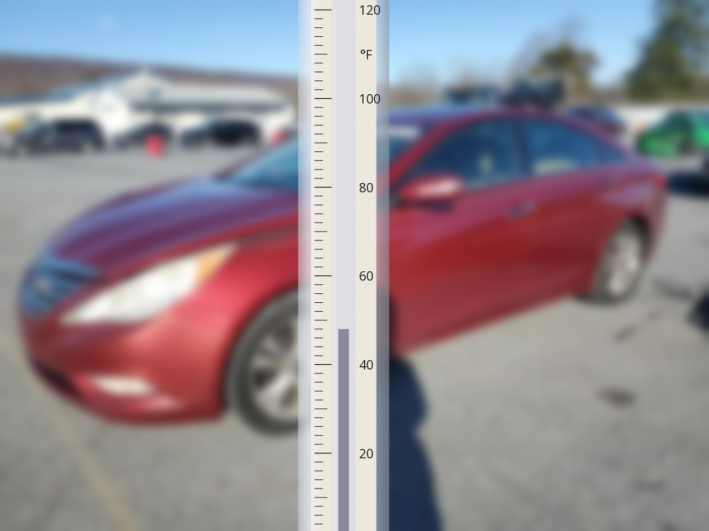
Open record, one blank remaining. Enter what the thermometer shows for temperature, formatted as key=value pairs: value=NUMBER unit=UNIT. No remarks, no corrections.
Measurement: value=48 unit=°F
